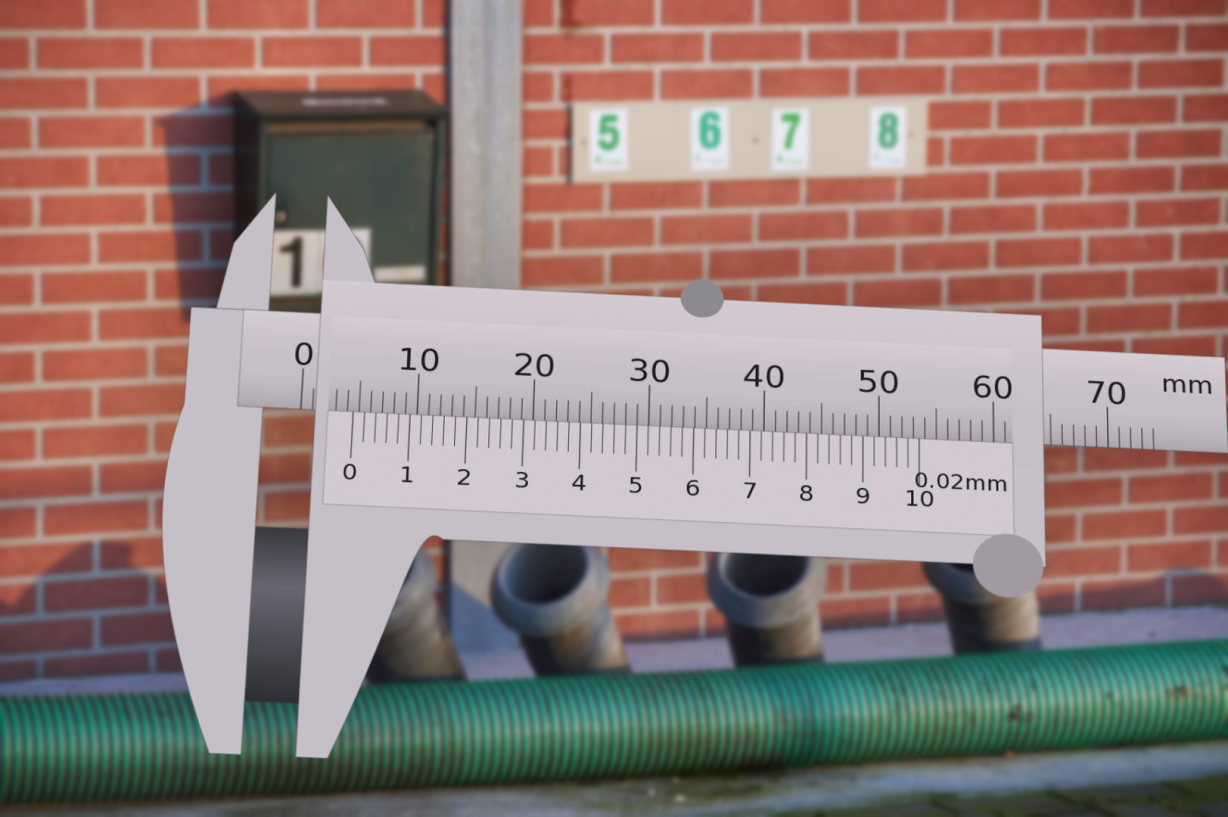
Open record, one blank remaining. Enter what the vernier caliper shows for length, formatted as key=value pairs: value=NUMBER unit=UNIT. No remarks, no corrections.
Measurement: value=4.5 unit=mm
